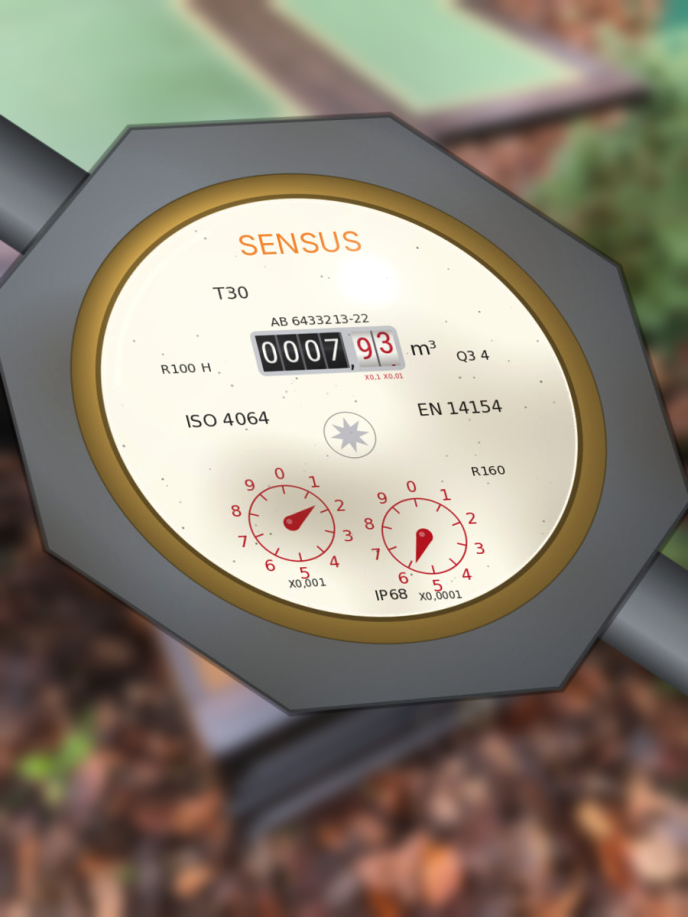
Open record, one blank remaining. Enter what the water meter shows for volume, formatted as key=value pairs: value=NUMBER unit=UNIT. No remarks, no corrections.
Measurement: value=7.9315 unit=m³
